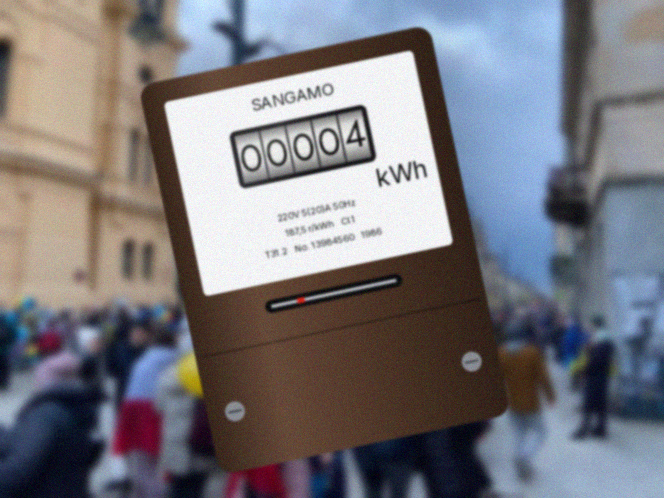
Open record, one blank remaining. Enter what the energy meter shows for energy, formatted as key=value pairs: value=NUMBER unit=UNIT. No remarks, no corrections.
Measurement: value=4 unit=kWh
